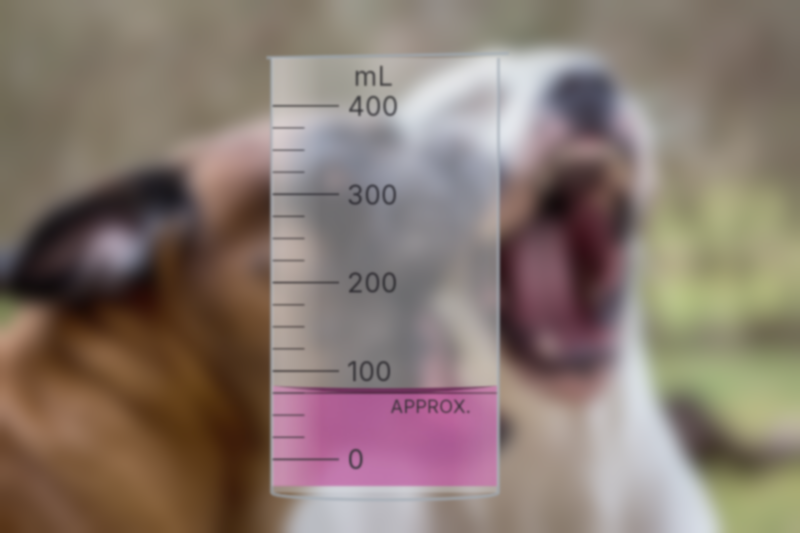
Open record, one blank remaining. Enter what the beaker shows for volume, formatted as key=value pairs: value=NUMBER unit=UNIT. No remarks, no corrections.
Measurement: value=75 unit=mL
